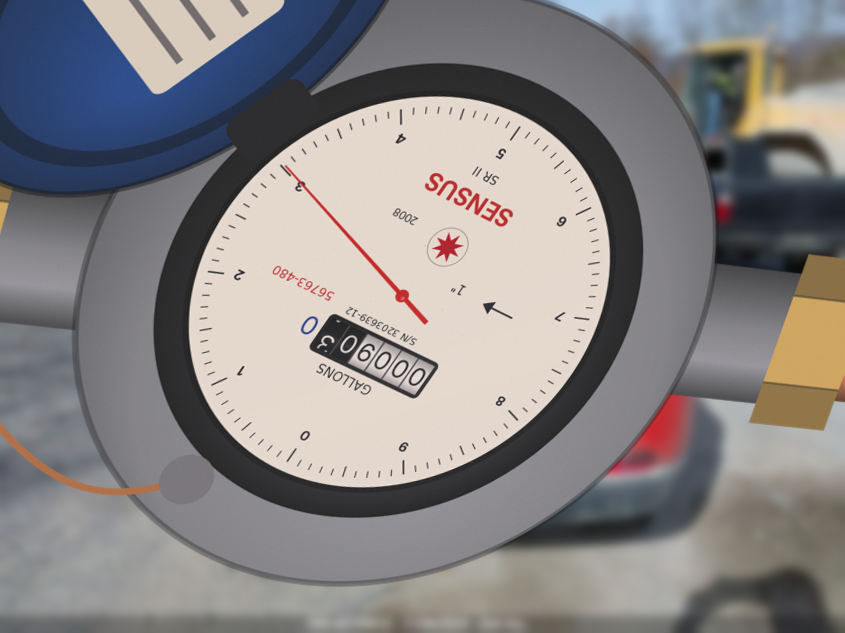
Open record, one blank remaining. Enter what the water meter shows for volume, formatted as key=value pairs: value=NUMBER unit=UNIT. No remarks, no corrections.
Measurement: value=9033.0 unit=gal
